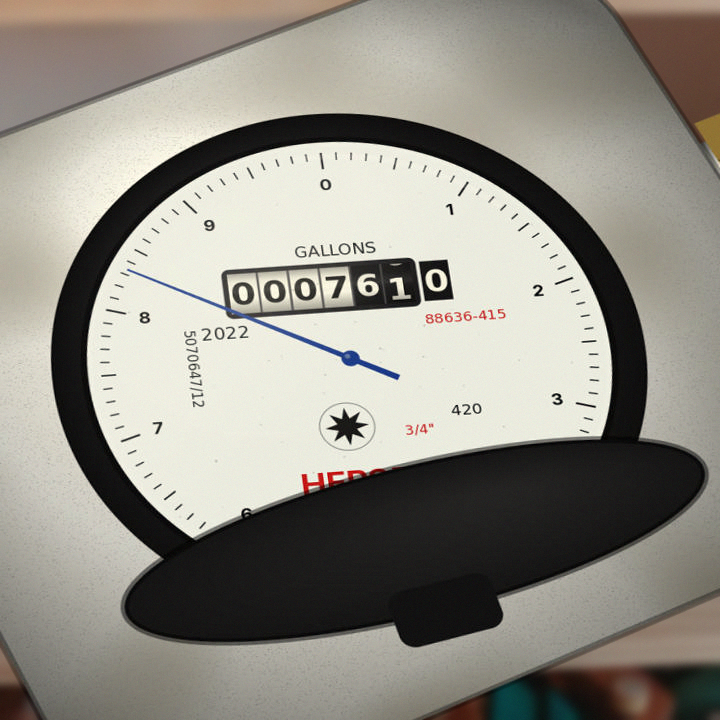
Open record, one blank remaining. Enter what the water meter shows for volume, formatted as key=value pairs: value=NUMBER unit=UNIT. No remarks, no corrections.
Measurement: value=7608.3 unit=gal
